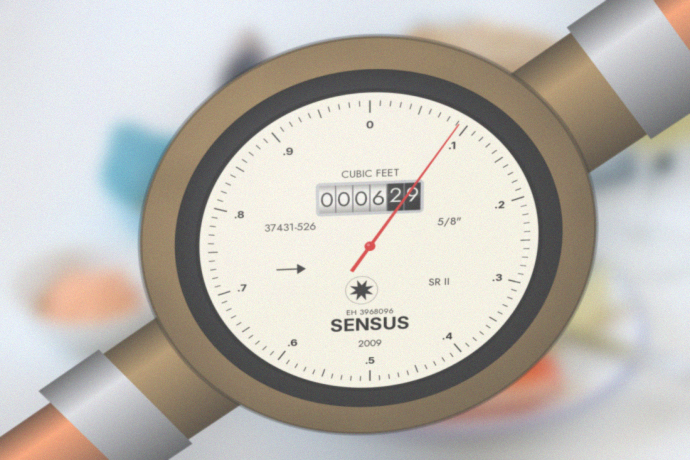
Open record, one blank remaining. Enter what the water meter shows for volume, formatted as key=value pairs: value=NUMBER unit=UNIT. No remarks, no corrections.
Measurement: value=629.09 unit=ft³
